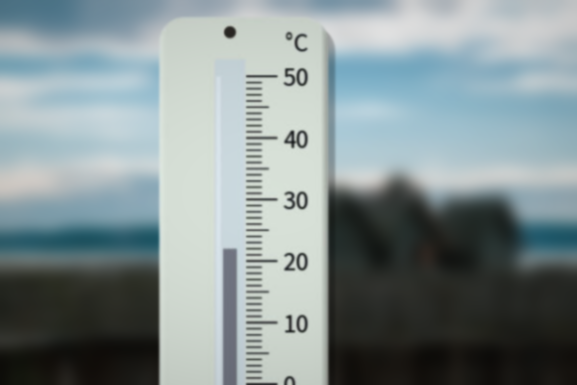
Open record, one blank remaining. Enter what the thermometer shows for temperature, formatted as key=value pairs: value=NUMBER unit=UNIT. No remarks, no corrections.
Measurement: value=22 unit=°C
